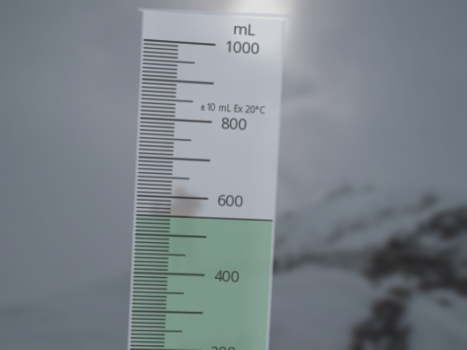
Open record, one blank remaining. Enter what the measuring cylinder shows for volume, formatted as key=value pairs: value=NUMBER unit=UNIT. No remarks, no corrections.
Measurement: value=550 unit=mL
